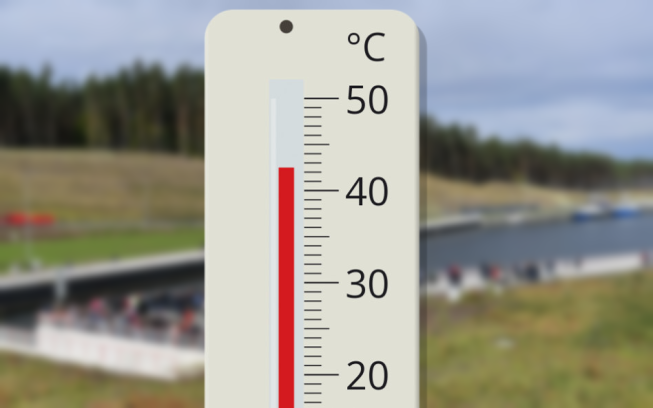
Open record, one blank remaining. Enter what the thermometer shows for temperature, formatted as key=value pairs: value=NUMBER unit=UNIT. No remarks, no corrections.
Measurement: value=42.5 unit=°C
